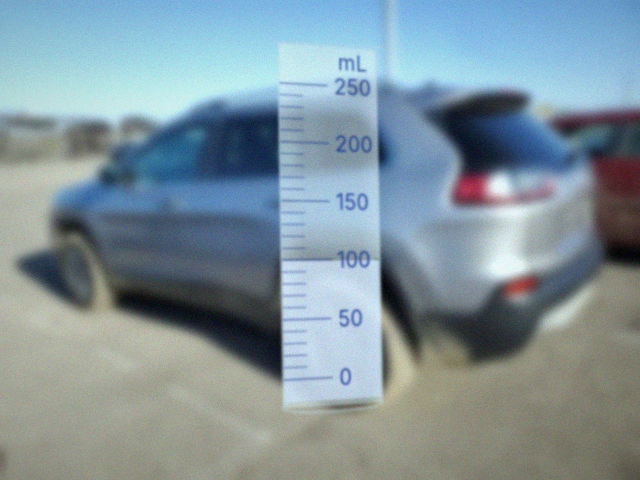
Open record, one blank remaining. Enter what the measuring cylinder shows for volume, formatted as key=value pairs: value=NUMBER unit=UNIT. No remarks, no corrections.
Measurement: value=100 unit=mL
